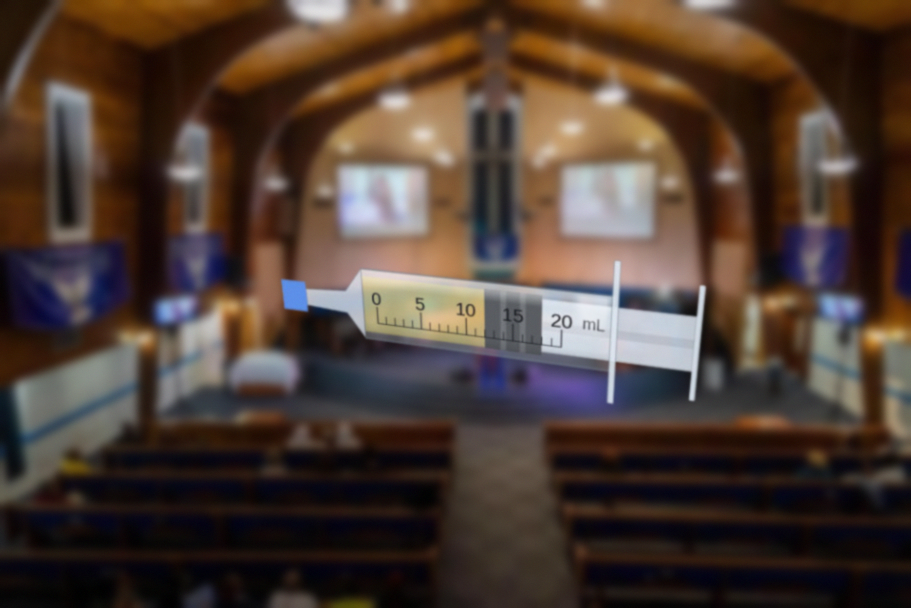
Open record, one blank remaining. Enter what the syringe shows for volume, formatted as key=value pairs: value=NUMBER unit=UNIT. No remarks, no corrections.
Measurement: value=12 unit=mL
